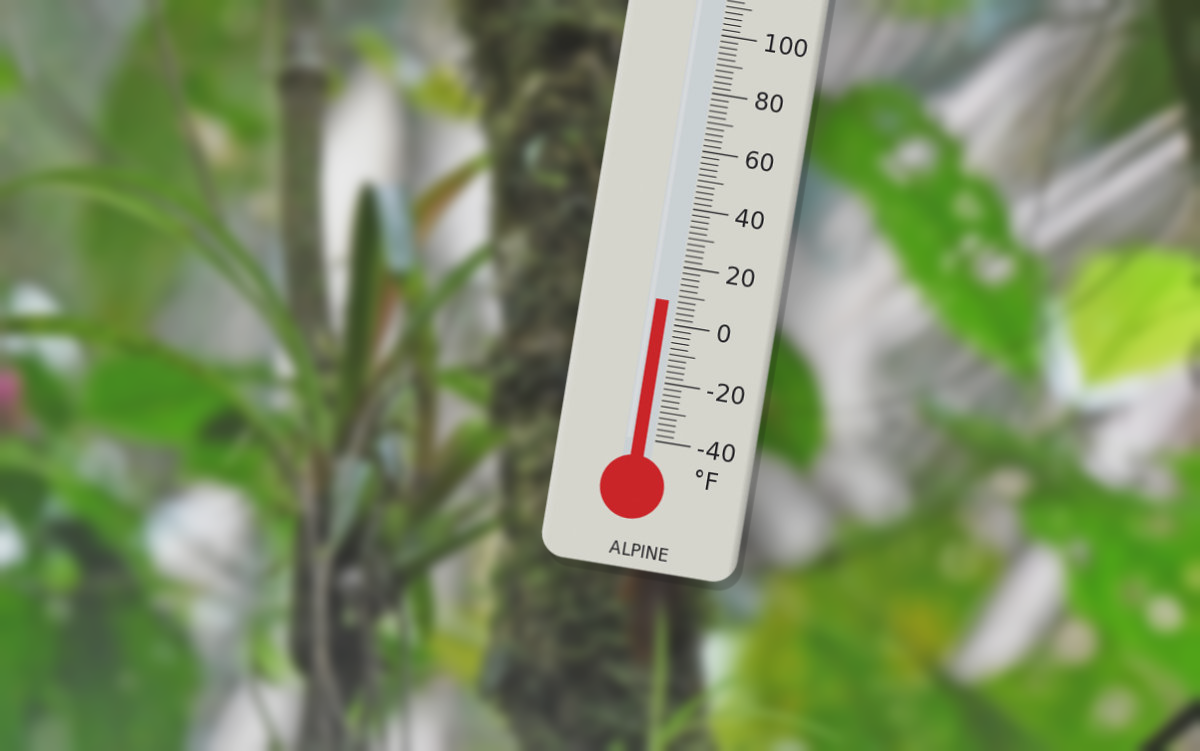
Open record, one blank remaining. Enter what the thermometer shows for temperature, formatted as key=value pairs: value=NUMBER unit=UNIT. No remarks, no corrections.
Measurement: value=8 unit=°F
